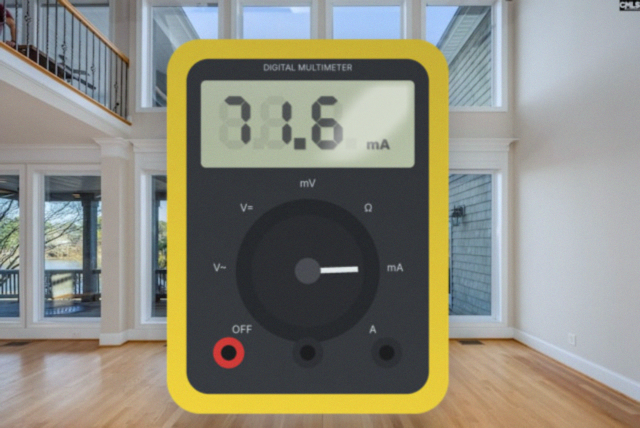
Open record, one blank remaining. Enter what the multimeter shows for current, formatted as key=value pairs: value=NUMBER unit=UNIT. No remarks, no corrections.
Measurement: value=71.6 unit=mA
